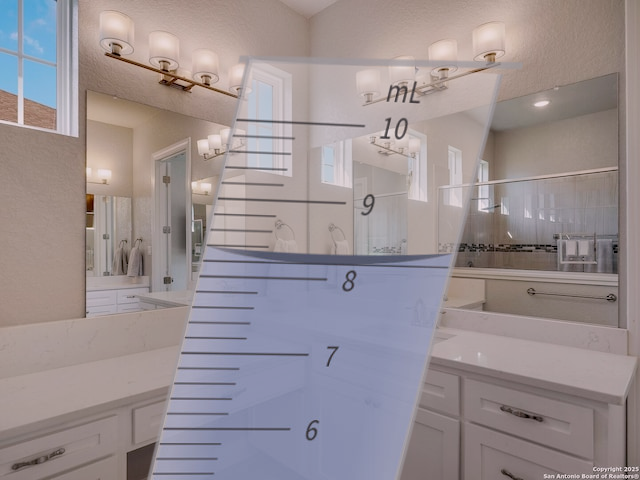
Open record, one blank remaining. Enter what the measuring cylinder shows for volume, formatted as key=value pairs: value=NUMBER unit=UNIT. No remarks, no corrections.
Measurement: value=8.2 unit=mL
